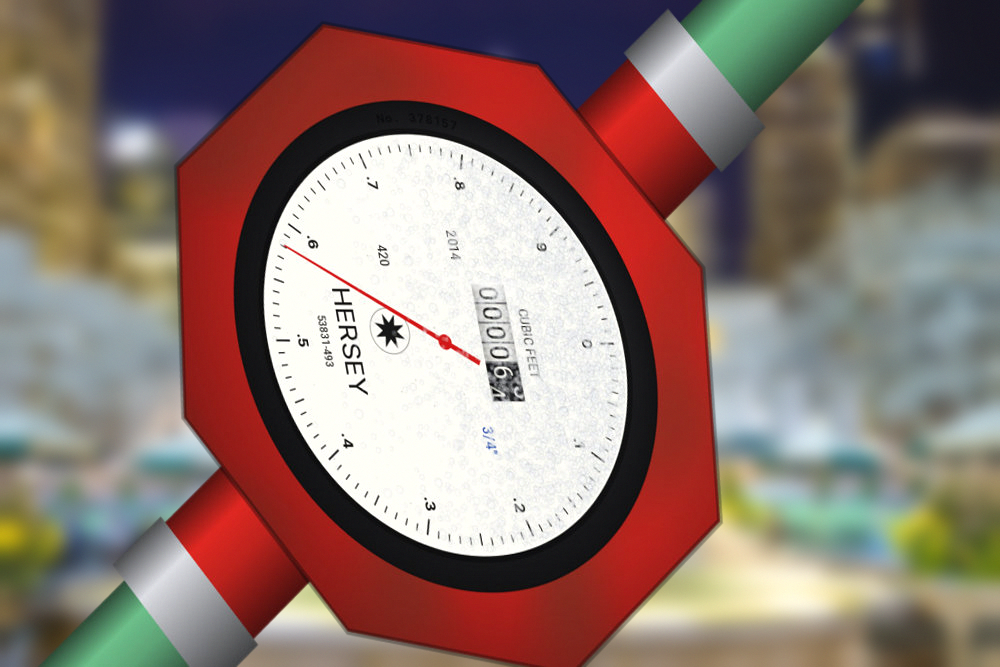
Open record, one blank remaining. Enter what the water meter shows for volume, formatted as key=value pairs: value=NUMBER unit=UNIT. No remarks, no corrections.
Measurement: value=63.58 unit=ft³
